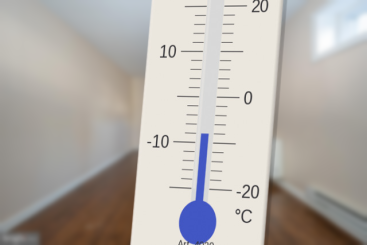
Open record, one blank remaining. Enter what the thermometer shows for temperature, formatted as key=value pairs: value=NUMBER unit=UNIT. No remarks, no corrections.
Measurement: value=-8 unit=°C
